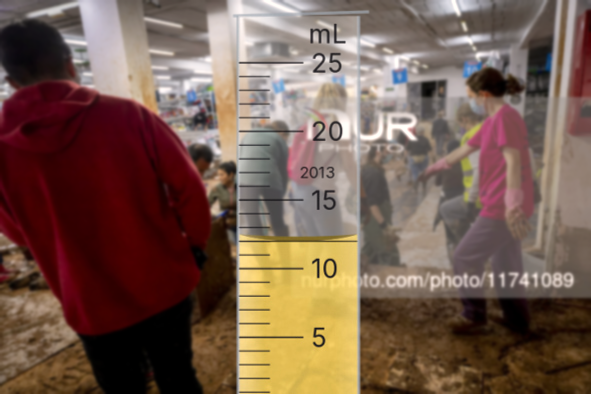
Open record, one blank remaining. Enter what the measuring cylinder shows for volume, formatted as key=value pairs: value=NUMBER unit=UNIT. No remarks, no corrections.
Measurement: value=12 unit=mL
